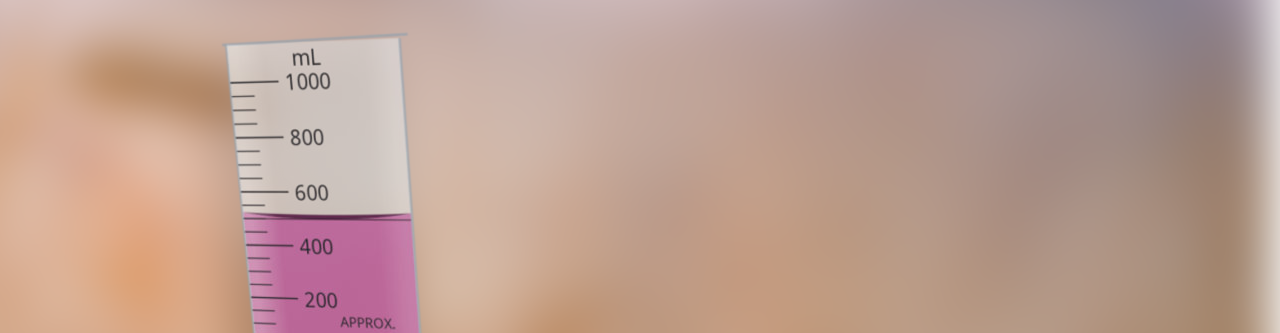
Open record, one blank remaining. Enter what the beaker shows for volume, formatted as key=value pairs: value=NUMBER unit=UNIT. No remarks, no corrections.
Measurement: value=500 unit=mL
